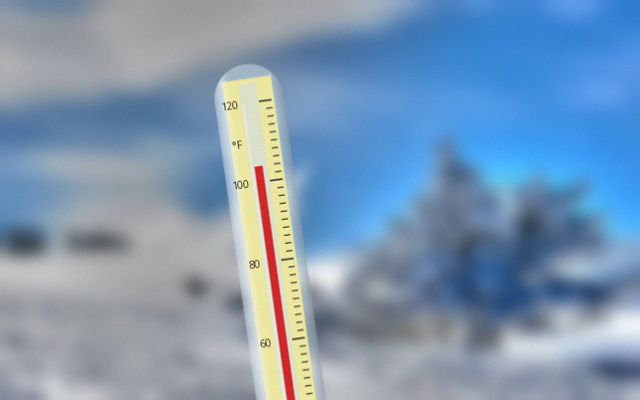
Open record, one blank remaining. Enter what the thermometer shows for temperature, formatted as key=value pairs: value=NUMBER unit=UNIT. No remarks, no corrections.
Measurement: value=104 unit=°F
